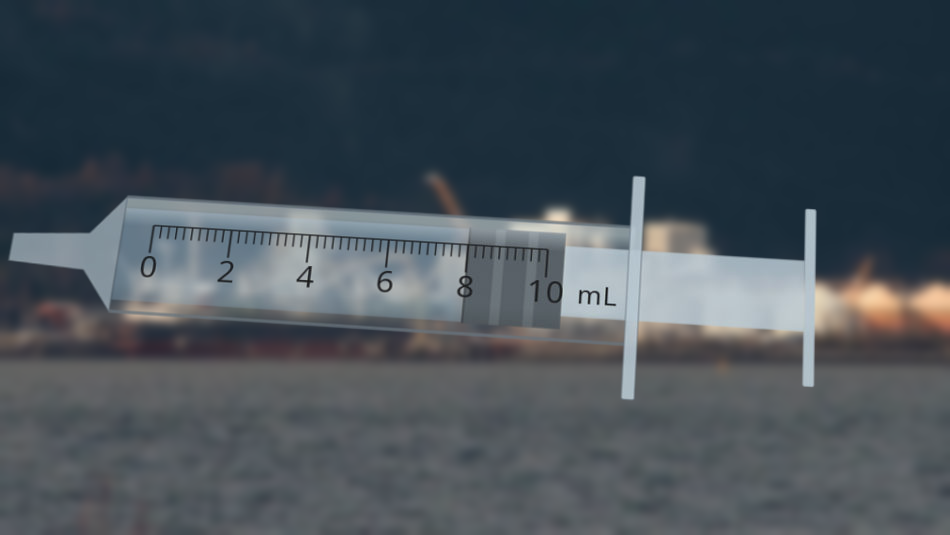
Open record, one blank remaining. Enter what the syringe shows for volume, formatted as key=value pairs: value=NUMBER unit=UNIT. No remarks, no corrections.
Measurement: value=8 unit=mL
